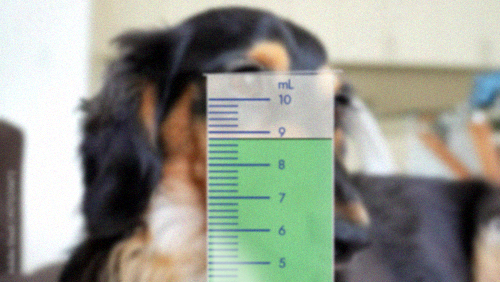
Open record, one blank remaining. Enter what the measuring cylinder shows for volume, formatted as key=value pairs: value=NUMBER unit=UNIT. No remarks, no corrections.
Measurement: value=8.8 unit=mL
